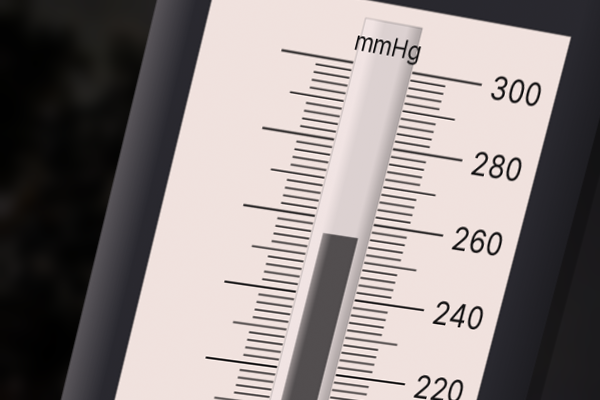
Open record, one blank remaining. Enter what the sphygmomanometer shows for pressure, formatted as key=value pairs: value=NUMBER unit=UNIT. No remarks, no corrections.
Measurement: value=256 unit=mmHg
